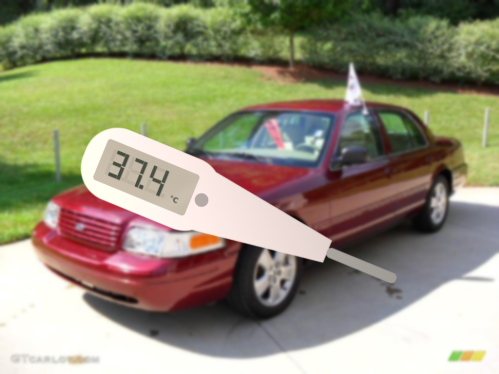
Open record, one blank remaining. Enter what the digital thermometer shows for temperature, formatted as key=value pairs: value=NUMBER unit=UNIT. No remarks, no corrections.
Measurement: value=37.4 unit=°C
